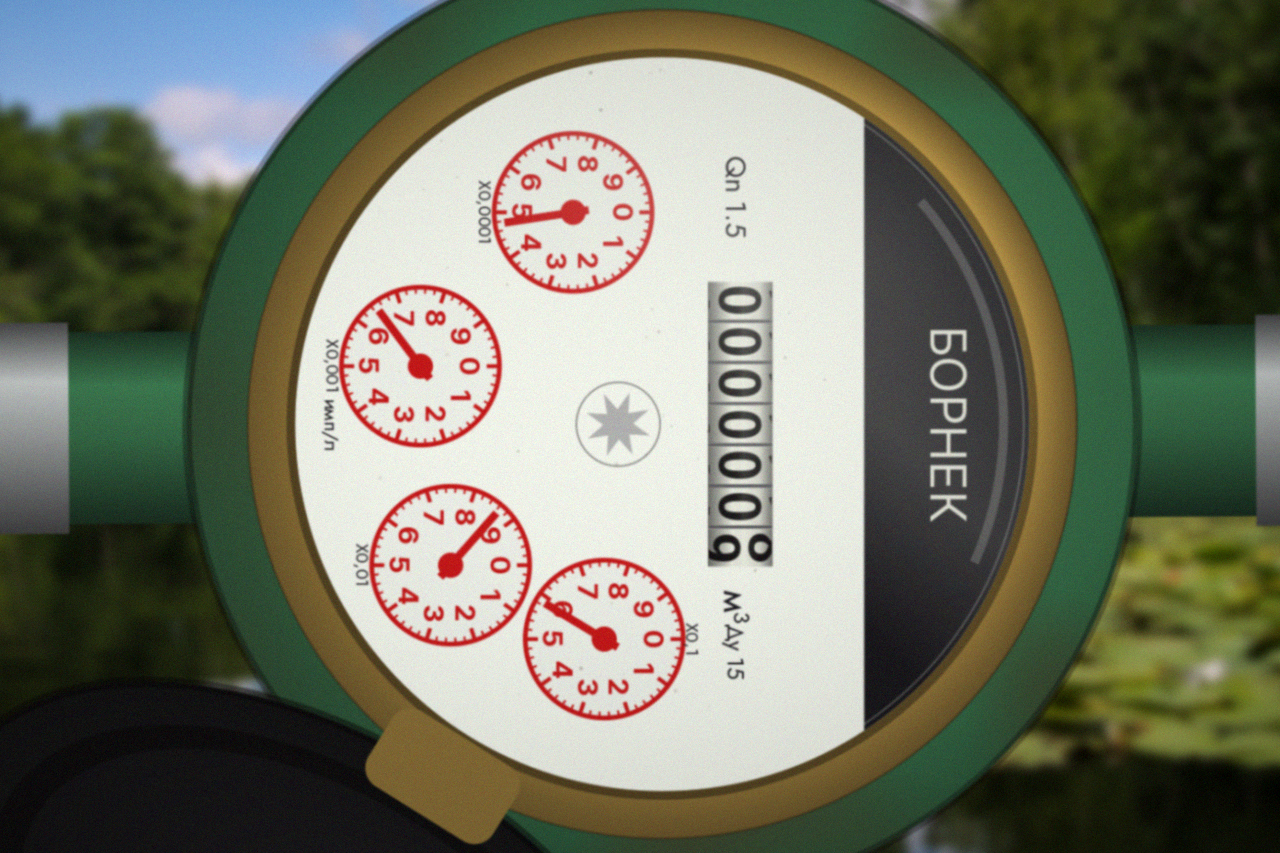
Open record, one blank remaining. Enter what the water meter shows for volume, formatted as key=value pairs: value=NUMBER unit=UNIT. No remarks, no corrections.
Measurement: value=8.5864 unit=m³
